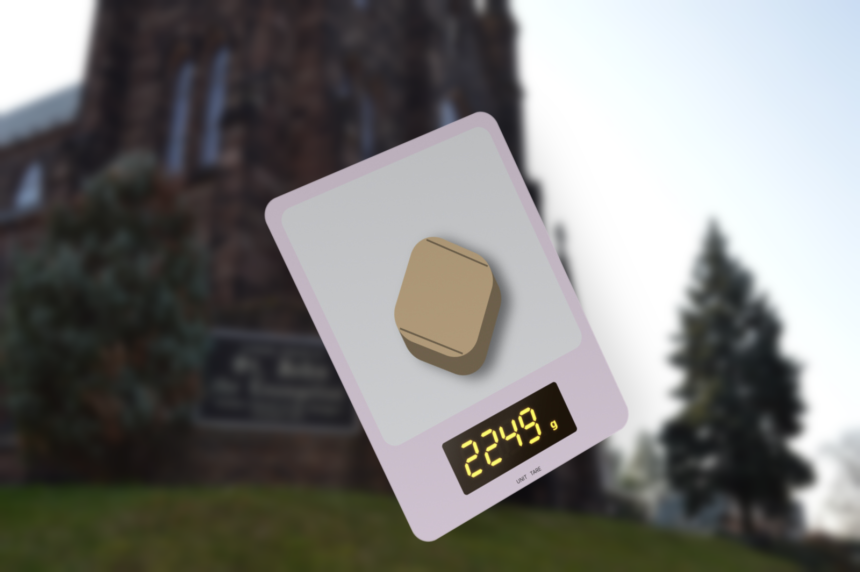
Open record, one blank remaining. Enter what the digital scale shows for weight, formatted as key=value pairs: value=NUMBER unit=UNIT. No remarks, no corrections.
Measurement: value=2249 unit=g
